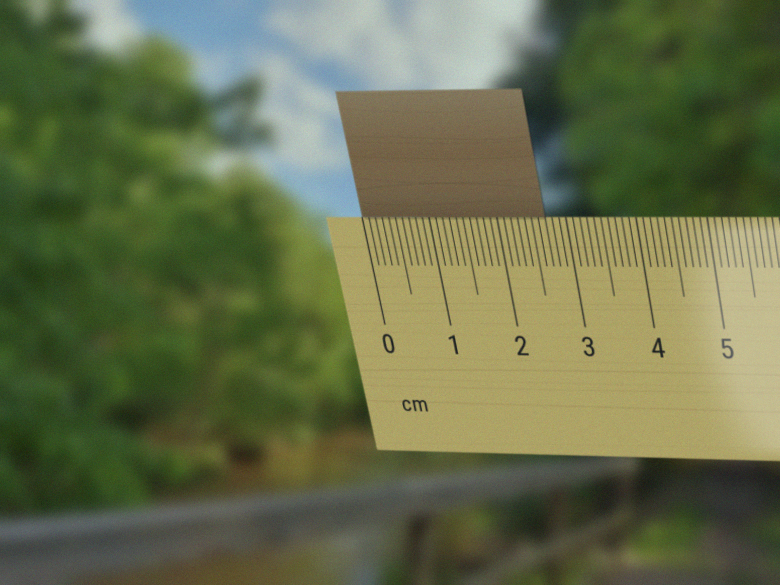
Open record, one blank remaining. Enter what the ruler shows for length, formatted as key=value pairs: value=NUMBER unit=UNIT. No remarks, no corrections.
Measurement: value=2.7 unit=cm
